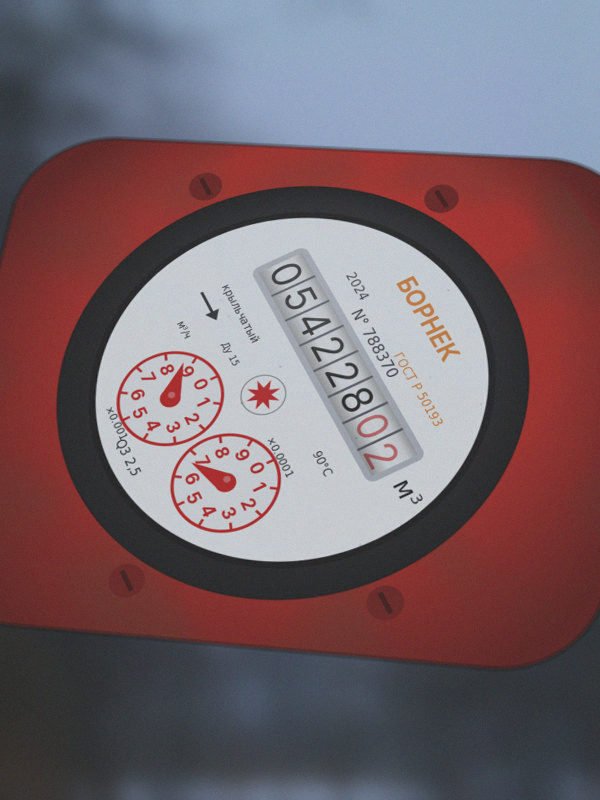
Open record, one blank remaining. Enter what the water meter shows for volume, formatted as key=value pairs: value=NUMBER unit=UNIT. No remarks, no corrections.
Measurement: value=54228.0186 unit=m³
